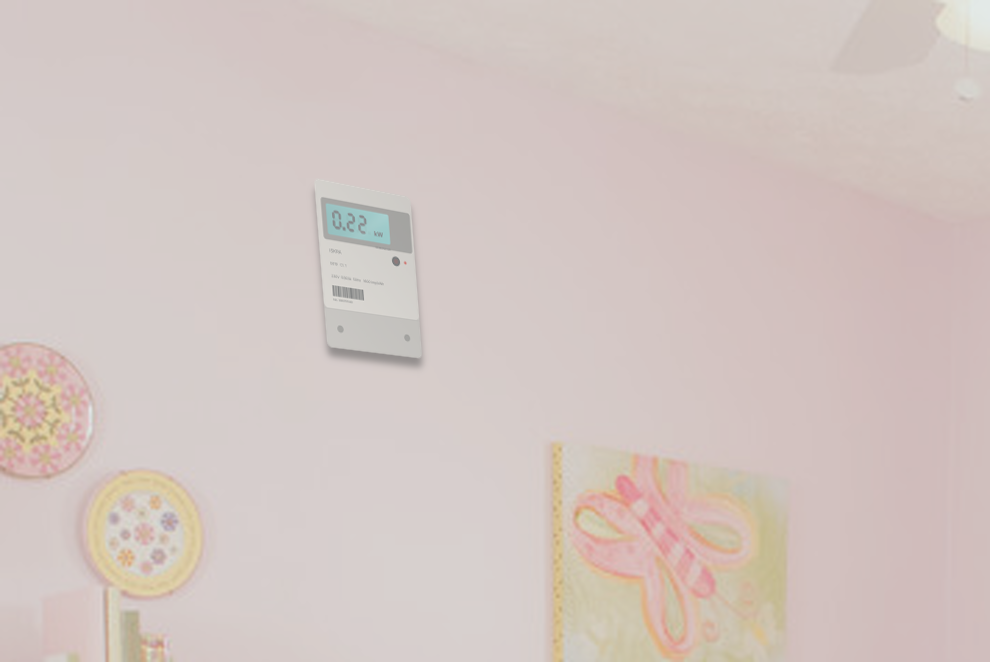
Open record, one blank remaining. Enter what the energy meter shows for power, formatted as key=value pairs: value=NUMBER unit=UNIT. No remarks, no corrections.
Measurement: value=0.22 unit=kW
